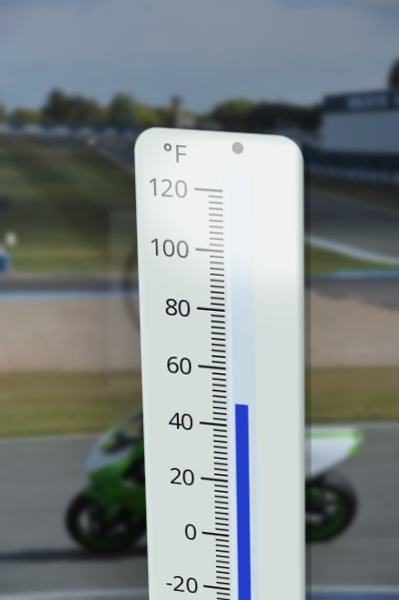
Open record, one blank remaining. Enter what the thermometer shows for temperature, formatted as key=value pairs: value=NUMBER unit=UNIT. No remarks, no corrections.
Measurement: value=48 unit=°F
